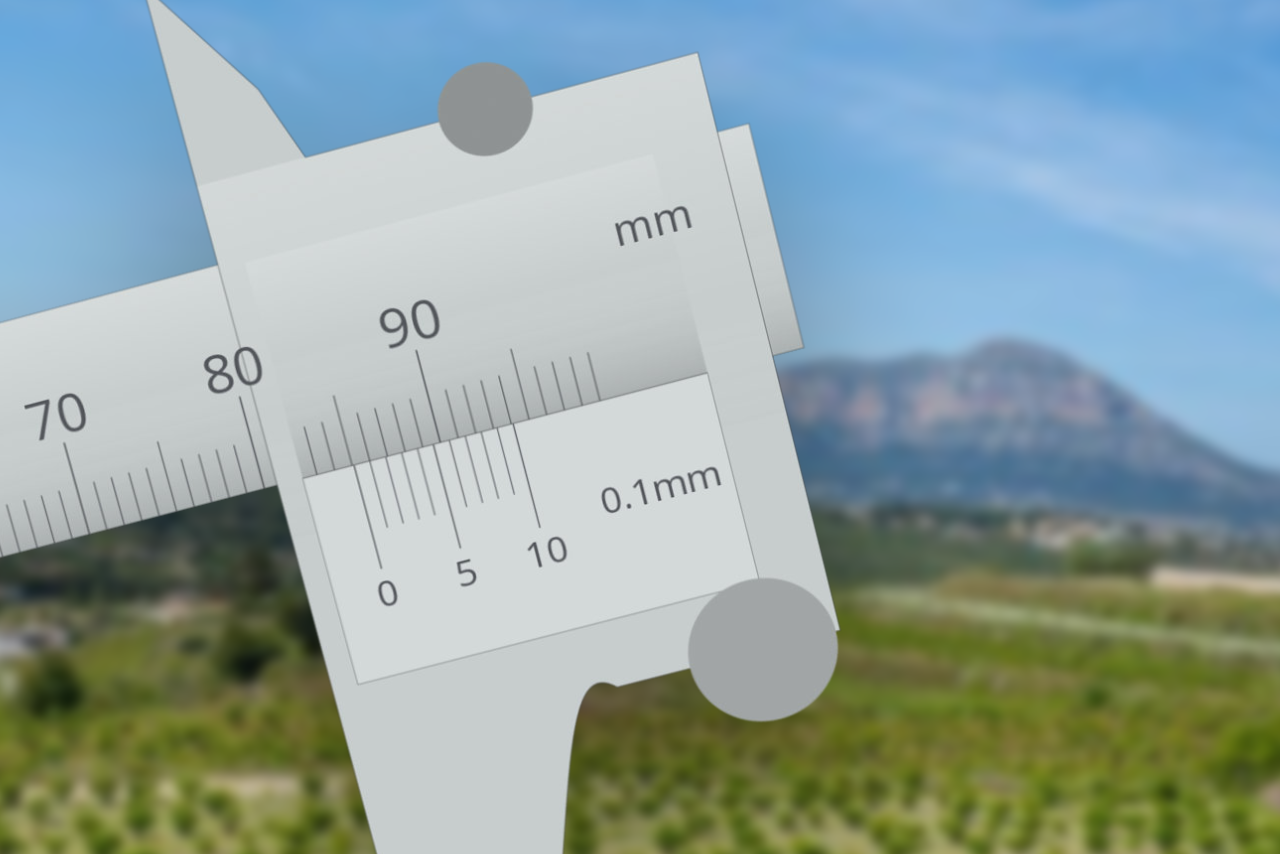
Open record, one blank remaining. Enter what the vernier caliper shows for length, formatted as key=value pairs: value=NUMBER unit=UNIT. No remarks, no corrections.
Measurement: value=85.1 unit=mm
